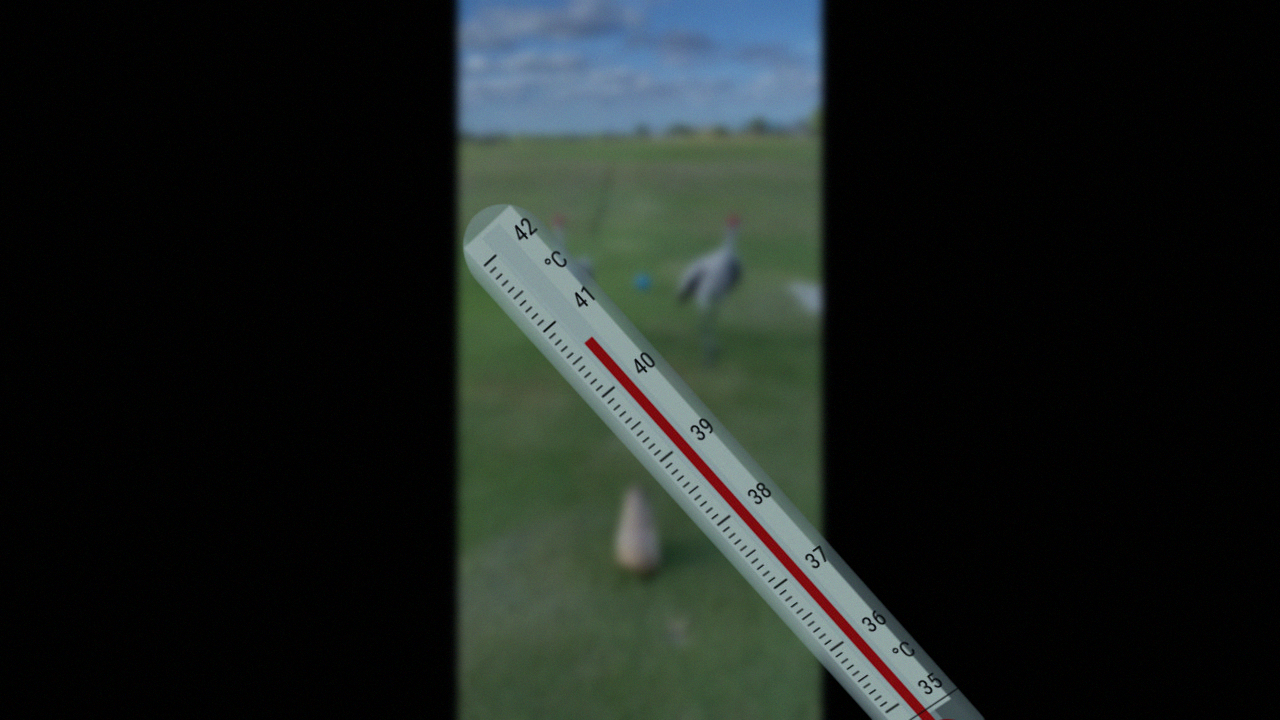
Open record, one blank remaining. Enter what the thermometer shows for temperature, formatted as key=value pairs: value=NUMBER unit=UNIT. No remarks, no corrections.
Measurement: value=40.6 unit=°C
